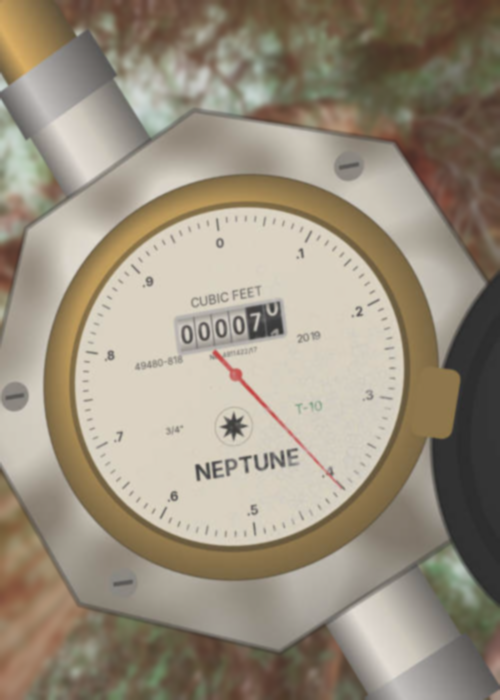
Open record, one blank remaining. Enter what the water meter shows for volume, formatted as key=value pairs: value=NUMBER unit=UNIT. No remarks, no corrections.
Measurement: value=70.40 unit=ft³
